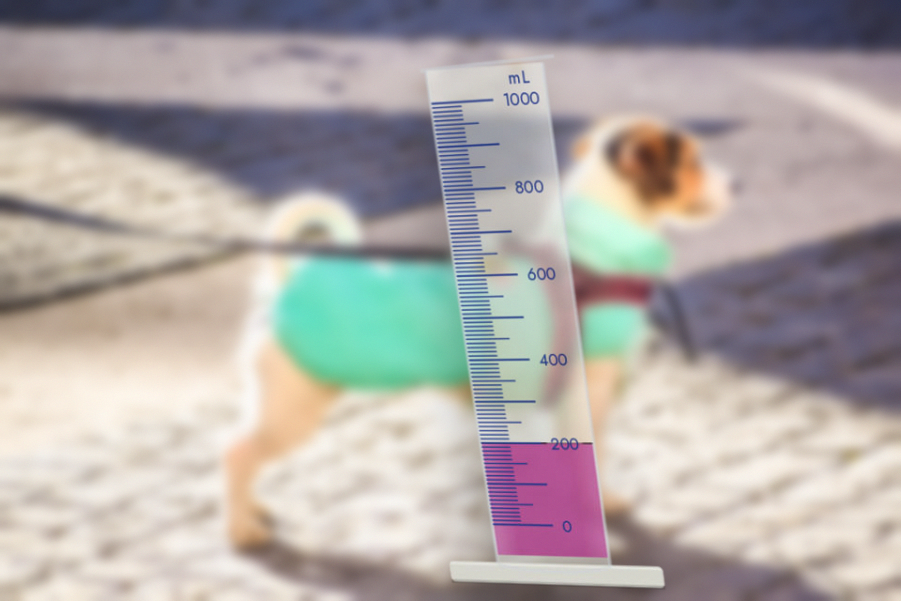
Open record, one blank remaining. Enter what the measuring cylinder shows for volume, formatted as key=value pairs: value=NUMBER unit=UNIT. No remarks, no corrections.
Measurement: value=200 unit=mL
